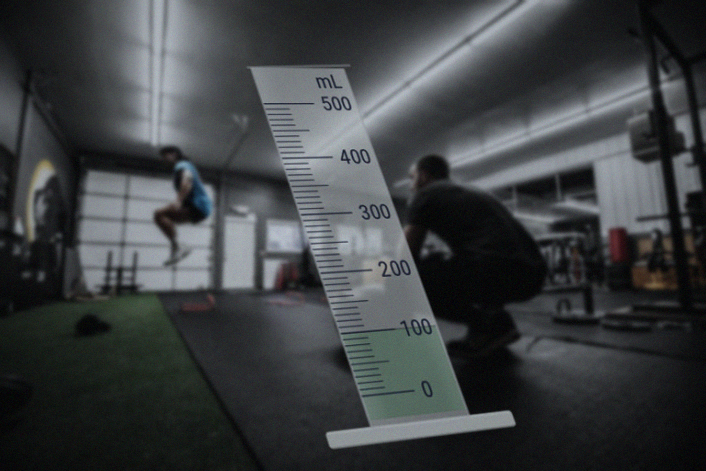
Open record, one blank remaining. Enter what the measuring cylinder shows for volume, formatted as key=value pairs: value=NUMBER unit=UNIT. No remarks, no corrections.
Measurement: value=100 unit=mL
